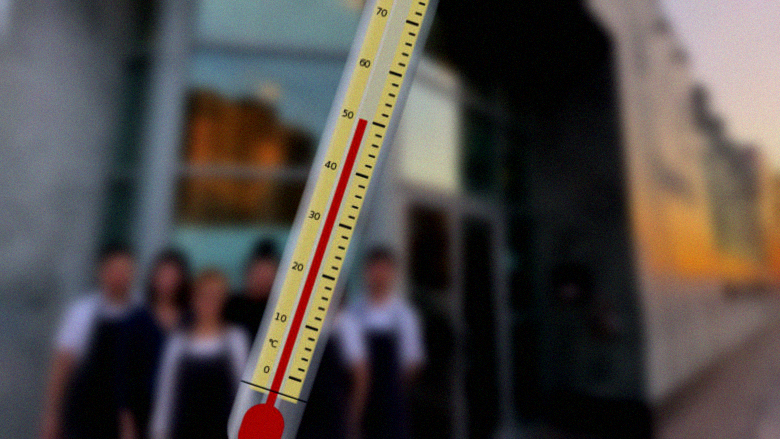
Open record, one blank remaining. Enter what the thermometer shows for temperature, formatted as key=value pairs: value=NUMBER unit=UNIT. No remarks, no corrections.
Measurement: value=50 unit=°C
